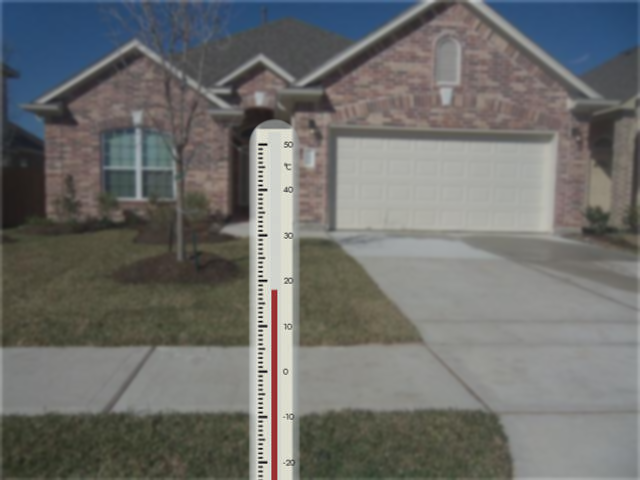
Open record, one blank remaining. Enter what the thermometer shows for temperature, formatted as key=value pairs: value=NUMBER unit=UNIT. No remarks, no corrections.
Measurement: value=18 unit=°C
